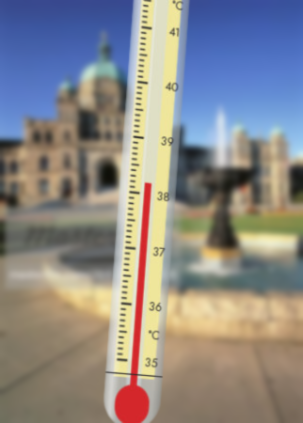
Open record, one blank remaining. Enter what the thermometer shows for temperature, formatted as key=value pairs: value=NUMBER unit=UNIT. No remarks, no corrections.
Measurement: value=38.2 unit=°C
